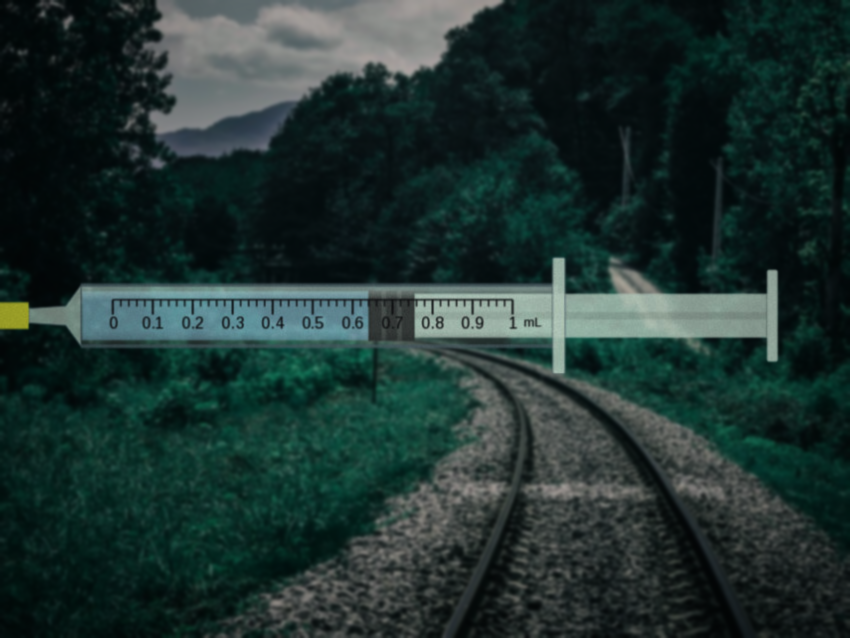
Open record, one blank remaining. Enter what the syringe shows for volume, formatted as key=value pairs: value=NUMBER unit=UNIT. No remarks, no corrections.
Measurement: value=0.64 unit=mL
